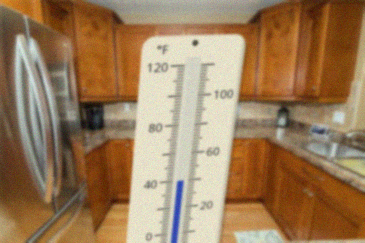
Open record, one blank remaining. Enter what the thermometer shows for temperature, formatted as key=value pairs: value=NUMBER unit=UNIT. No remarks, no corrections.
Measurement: value=40 unit=°F
